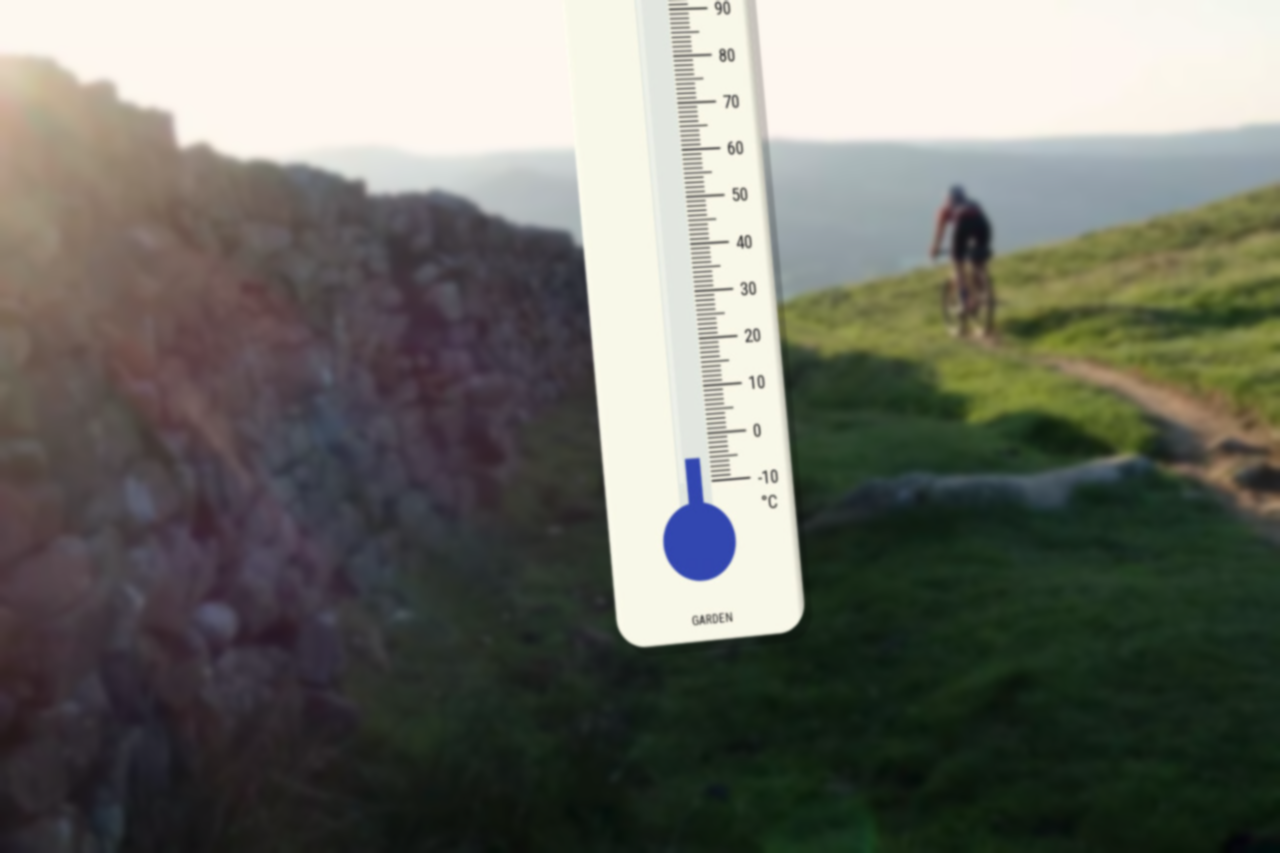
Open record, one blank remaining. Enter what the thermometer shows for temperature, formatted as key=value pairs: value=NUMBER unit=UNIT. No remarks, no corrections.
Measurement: value=-5 unit=°C
